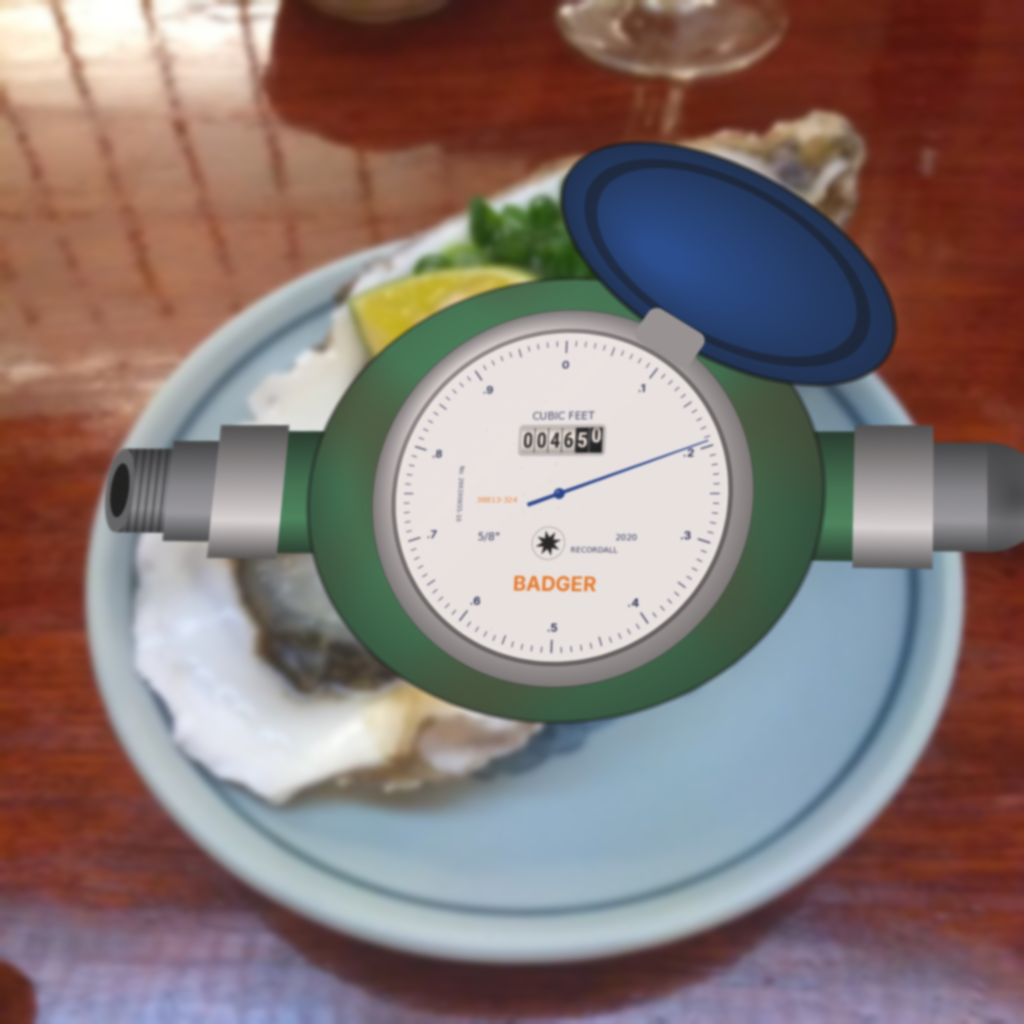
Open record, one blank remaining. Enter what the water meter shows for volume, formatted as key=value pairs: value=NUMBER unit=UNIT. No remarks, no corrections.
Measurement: value=4650.19 unit=ft³
